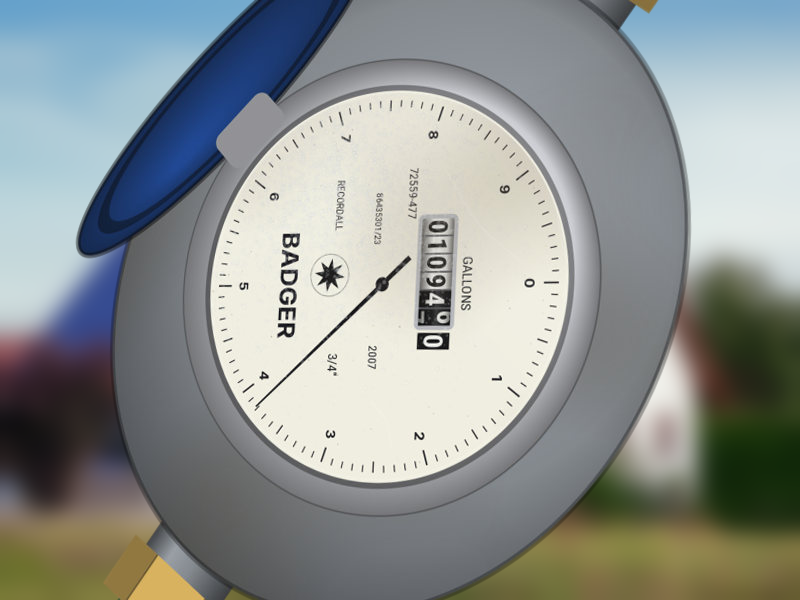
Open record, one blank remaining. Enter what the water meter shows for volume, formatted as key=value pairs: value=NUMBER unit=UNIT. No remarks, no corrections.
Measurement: value=109463.8 unit=gal
